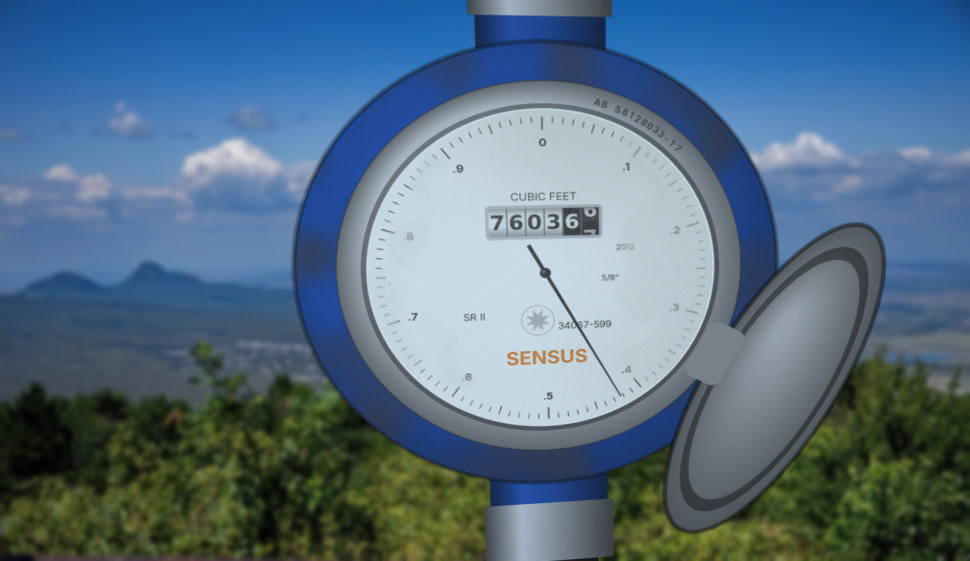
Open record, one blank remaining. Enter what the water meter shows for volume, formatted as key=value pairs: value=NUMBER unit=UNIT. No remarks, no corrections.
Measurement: value=760366.42 unit=ft³
